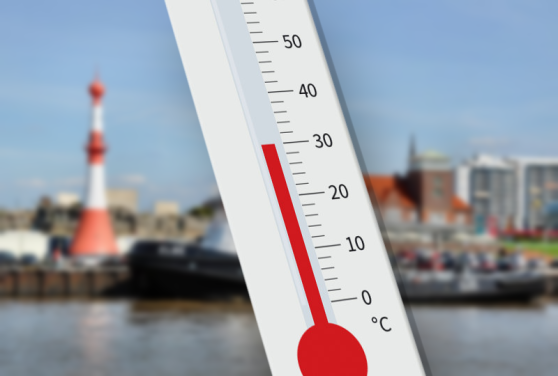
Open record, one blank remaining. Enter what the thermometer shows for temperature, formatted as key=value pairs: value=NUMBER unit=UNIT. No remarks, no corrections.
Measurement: value=30 unit=°C
